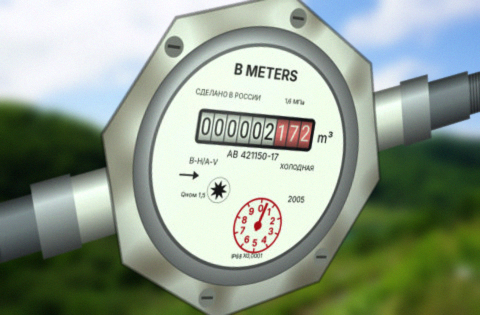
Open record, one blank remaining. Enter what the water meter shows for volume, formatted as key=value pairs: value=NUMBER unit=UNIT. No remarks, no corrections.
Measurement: value=2.1720 unit=m³
